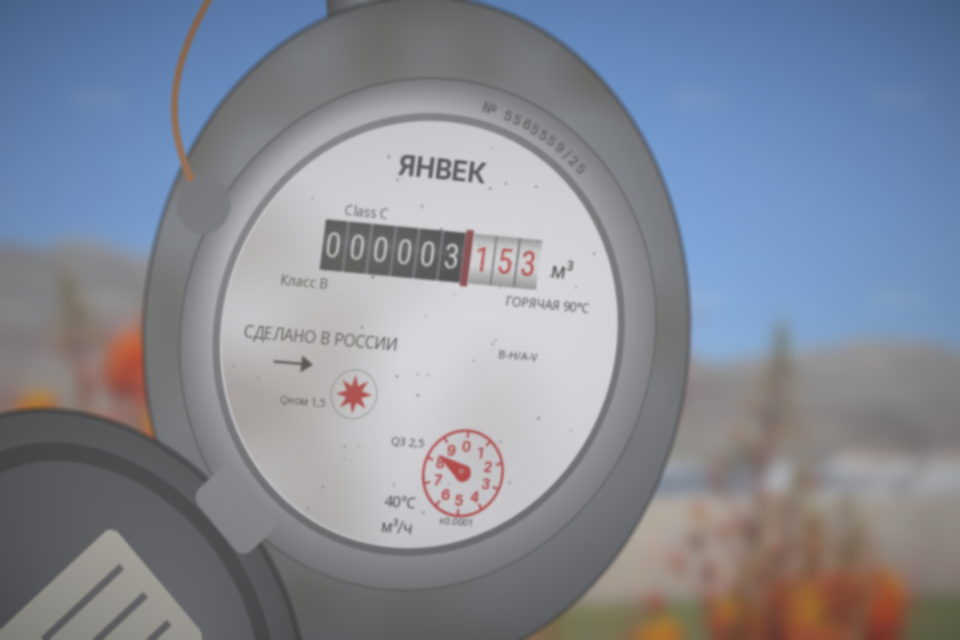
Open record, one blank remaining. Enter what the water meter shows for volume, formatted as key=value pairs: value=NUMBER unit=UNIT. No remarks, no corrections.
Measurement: value=3.1538 unit=m³
